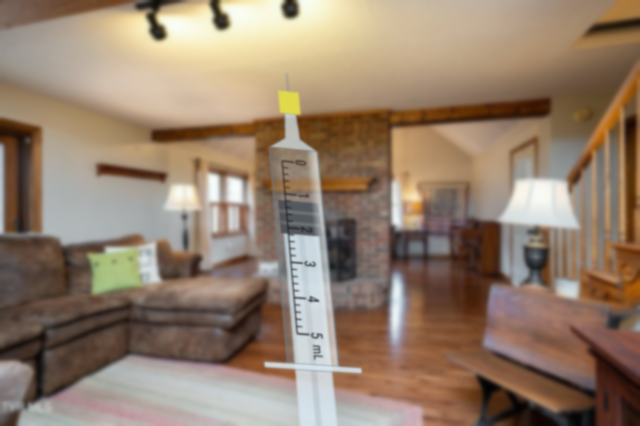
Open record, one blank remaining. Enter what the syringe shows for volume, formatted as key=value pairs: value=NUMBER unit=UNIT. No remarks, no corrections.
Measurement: value=1.2 unit=mL
